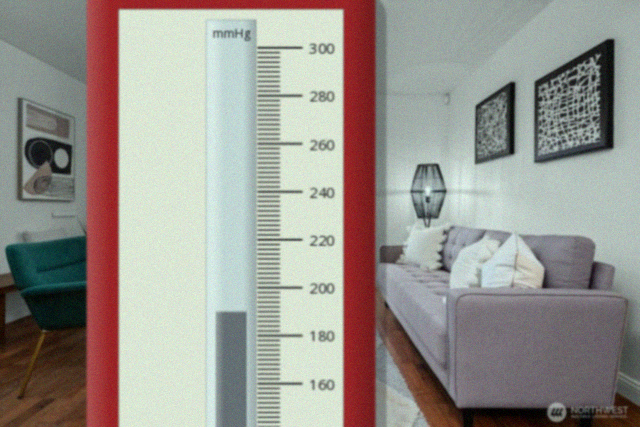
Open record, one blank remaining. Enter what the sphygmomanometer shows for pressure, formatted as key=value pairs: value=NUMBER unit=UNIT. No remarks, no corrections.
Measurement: value=190 unit=mmHg
